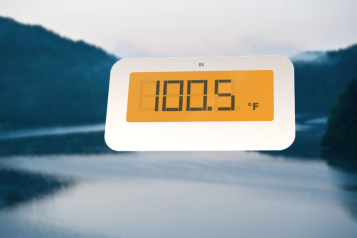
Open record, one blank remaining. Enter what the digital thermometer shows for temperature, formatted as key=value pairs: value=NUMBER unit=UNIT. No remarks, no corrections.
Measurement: value=100.5 unit=°F
